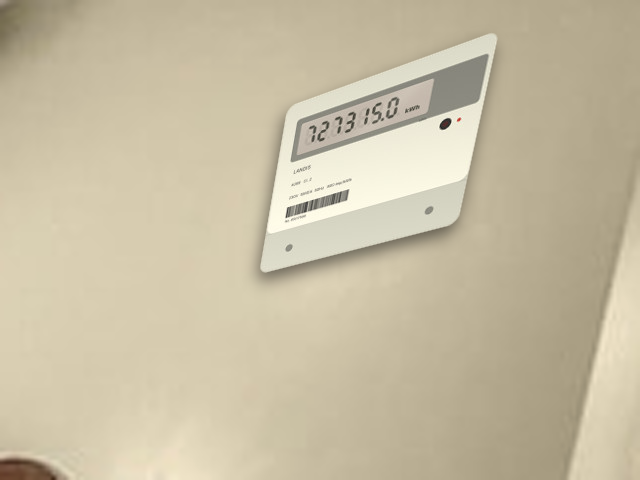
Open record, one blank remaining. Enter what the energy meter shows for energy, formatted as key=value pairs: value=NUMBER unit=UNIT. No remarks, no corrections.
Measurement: value=727315.0 unit=kWh
